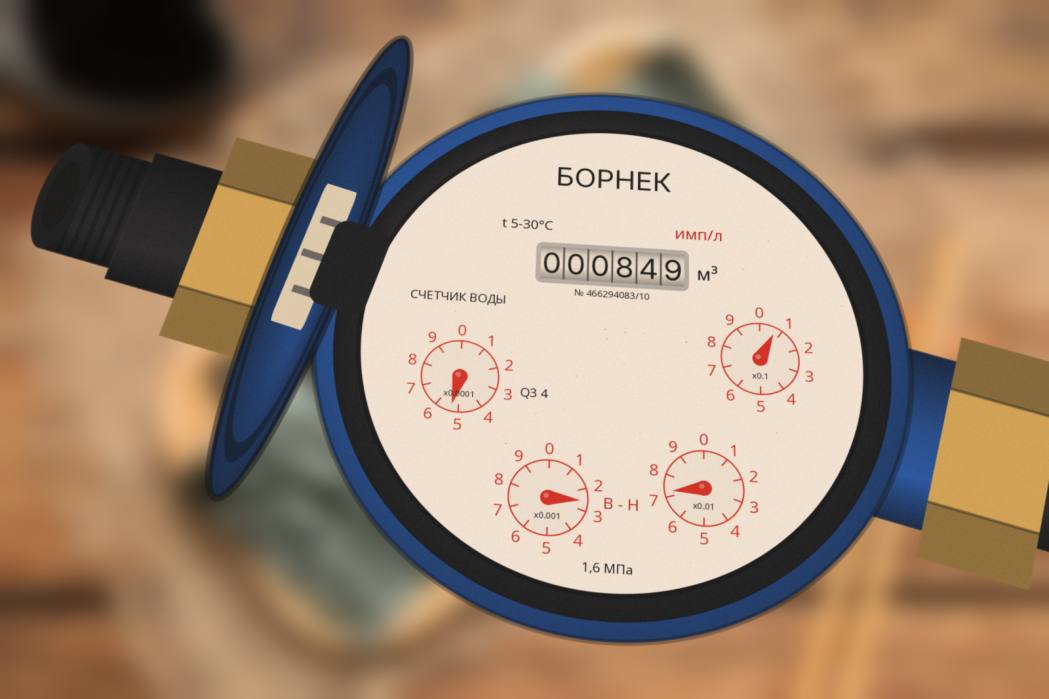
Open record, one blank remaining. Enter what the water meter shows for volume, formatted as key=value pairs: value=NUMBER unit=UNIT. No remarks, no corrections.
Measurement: value=849.0725 unit=m³
